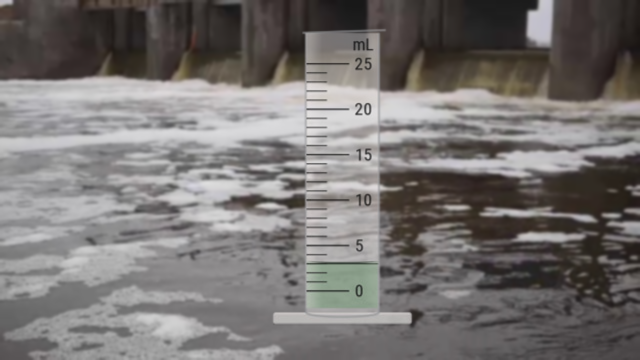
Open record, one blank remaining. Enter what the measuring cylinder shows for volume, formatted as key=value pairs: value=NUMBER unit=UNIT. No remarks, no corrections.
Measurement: value=3 unit=mL
